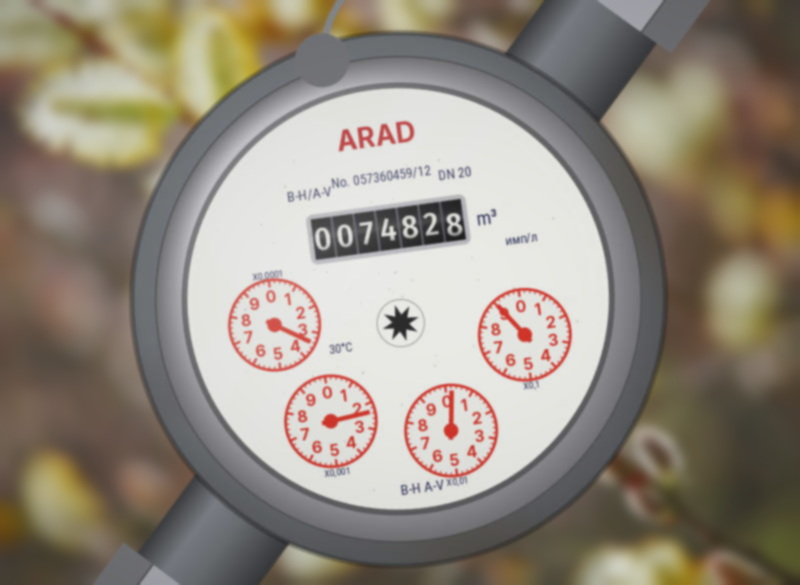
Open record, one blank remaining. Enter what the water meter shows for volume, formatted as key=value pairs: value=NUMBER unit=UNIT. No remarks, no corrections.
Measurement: value=74827.9023 unit=m³
